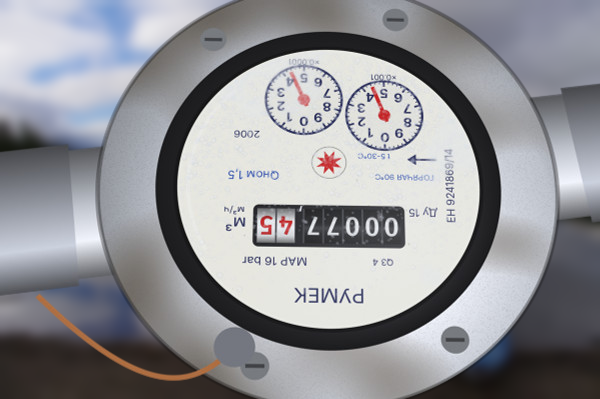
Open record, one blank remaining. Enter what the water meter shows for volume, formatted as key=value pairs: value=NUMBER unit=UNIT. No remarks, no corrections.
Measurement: value=77.4544 unit=m³
